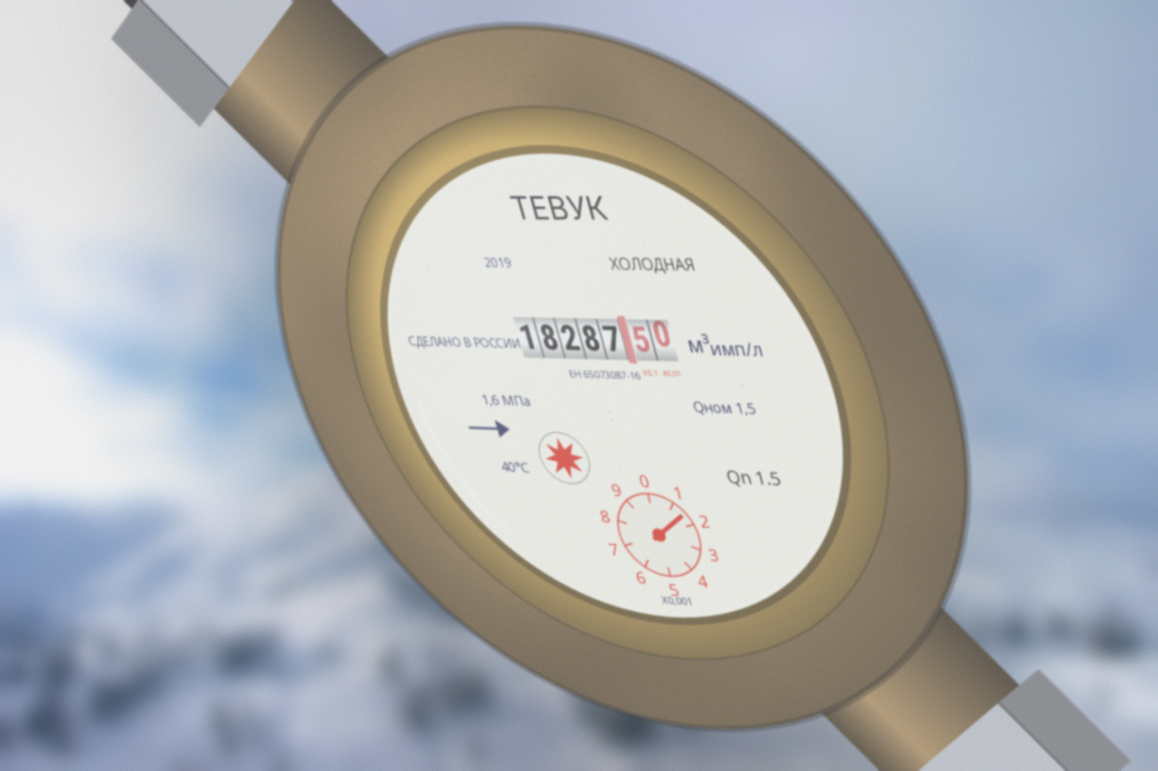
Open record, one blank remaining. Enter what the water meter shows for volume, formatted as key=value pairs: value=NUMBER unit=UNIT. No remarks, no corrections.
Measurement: value=18287.501 unit=m³
